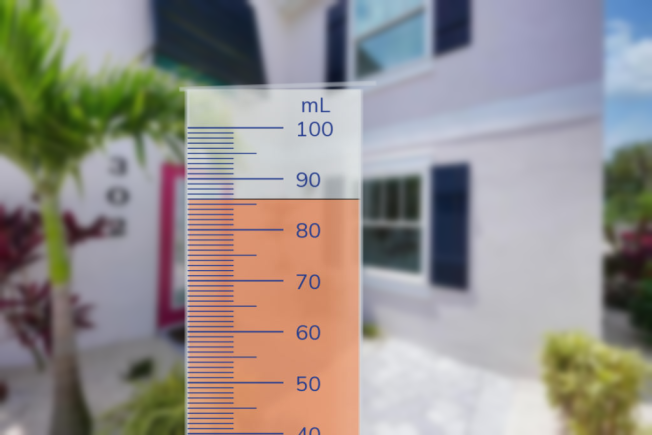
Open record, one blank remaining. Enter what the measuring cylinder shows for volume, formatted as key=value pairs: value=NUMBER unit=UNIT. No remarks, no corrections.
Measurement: value=86 unit=mL
